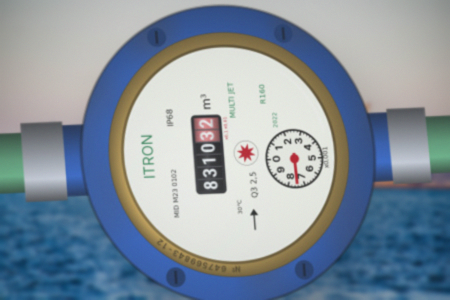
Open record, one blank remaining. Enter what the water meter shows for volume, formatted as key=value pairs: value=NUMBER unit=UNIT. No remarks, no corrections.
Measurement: value=8310.327 unit=m³
